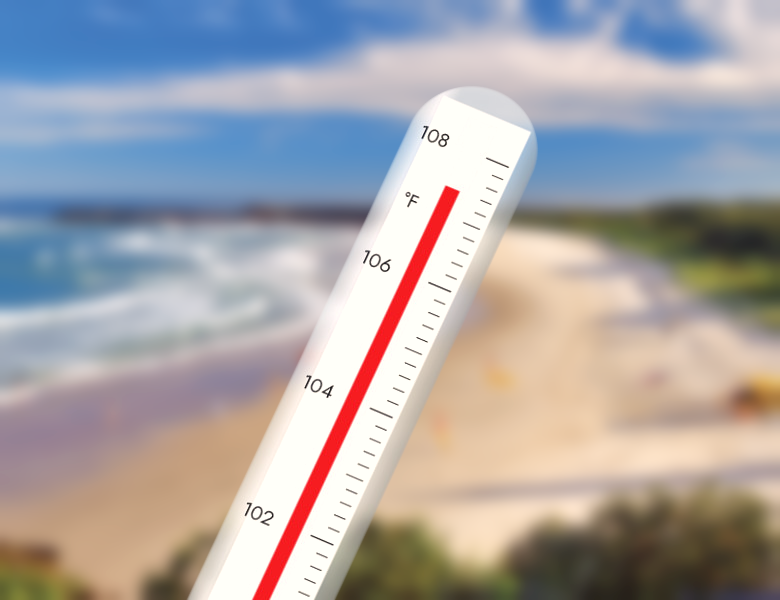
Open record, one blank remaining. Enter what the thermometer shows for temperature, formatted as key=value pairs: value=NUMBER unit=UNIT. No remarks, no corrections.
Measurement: value=107.4 unit=°F
